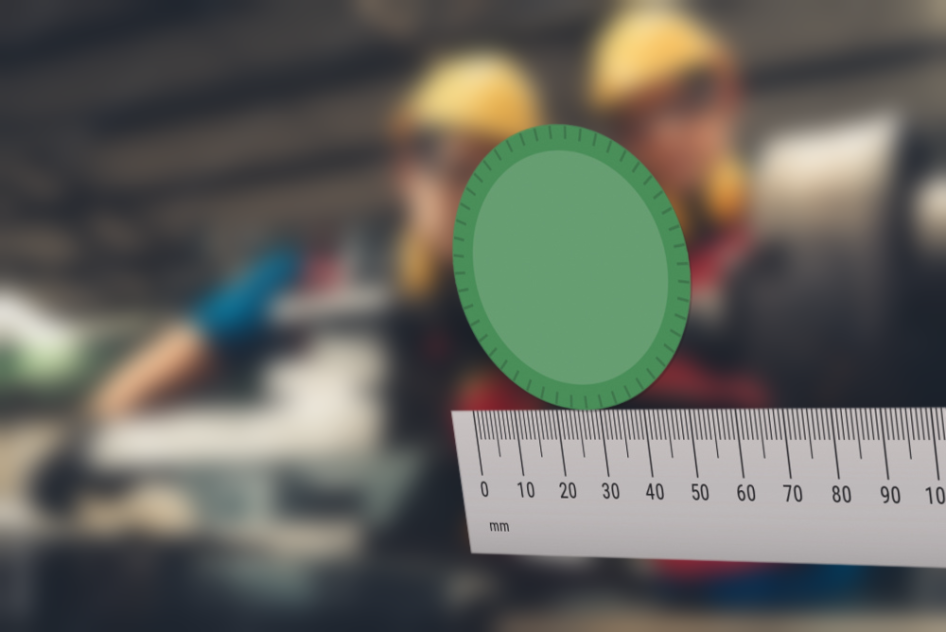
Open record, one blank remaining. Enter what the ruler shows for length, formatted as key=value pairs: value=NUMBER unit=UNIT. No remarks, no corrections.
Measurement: value=54 unit=mm
